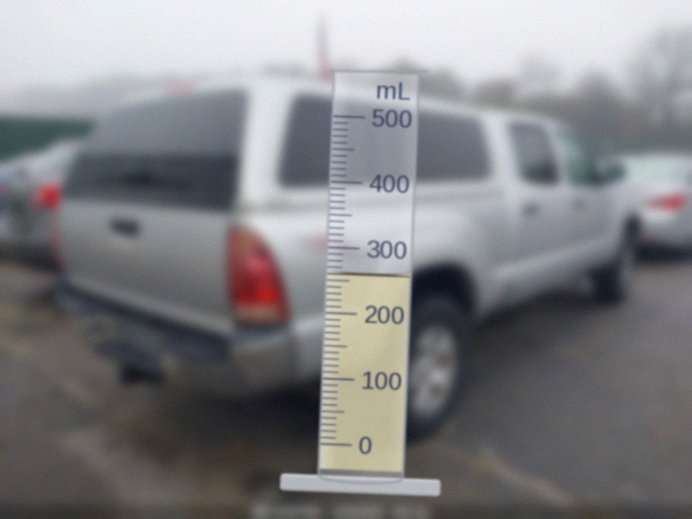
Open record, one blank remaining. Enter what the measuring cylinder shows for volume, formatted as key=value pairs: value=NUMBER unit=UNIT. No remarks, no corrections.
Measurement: value=260 unit=mL
